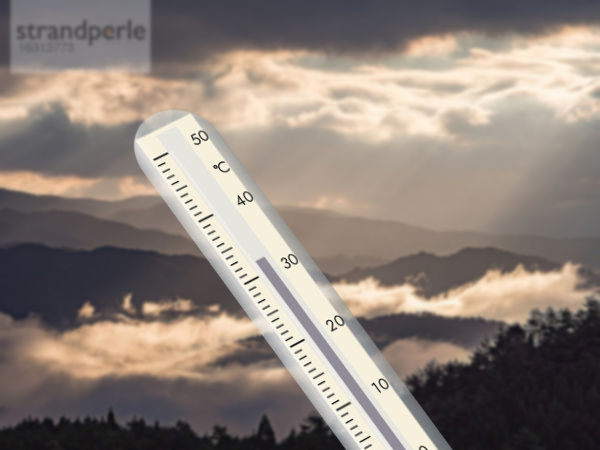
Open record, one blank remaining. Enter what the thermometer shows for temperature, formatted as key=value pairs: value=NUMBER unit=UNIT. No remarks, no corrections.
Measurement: value=32 unit=°C
